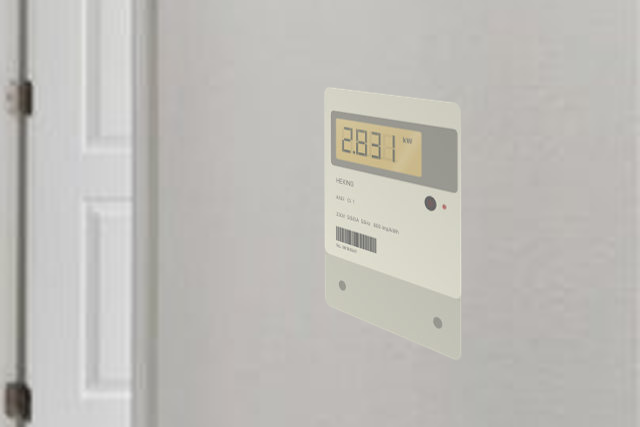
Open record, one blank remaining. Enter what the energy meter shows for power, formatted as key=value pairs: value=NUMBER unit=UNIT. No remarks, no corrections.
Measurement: value=2.831 unit=kW
